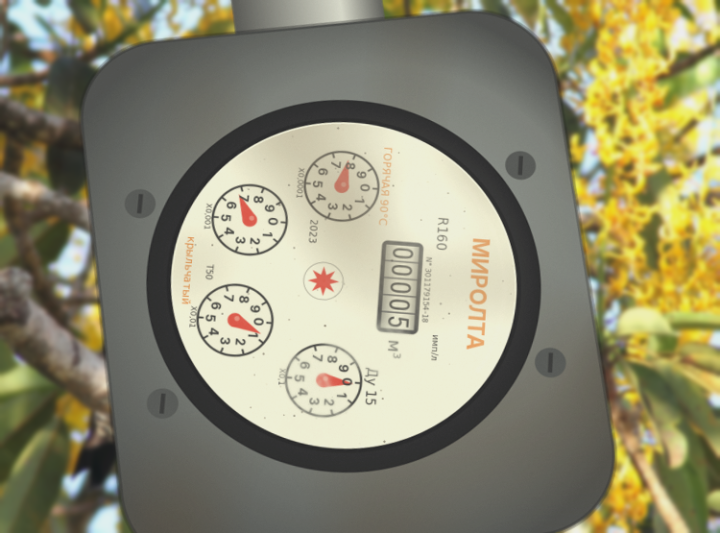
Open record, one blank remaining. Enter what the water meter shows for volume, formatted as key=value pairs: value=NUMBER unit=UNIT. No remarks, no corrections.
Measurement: value=5.0067 unit=m³
